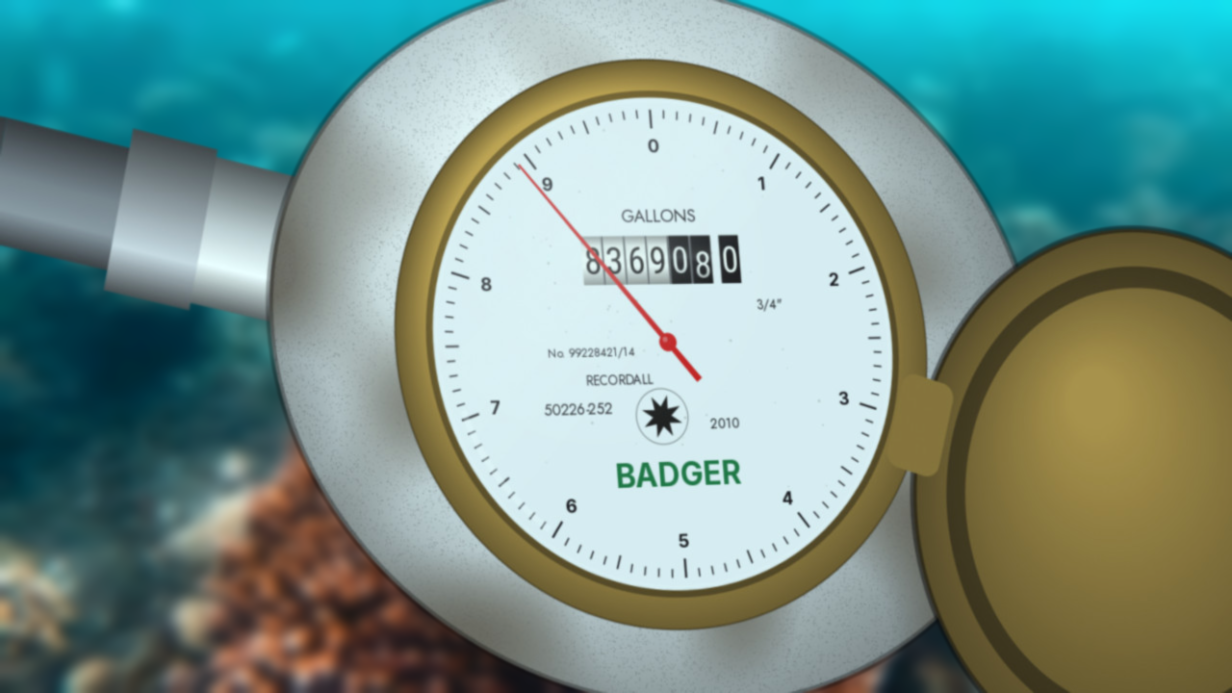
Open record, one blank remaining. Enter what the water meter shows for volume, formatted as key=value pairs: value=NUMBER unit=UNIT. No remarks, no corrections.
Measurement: value=8369078.9 unit=gal
